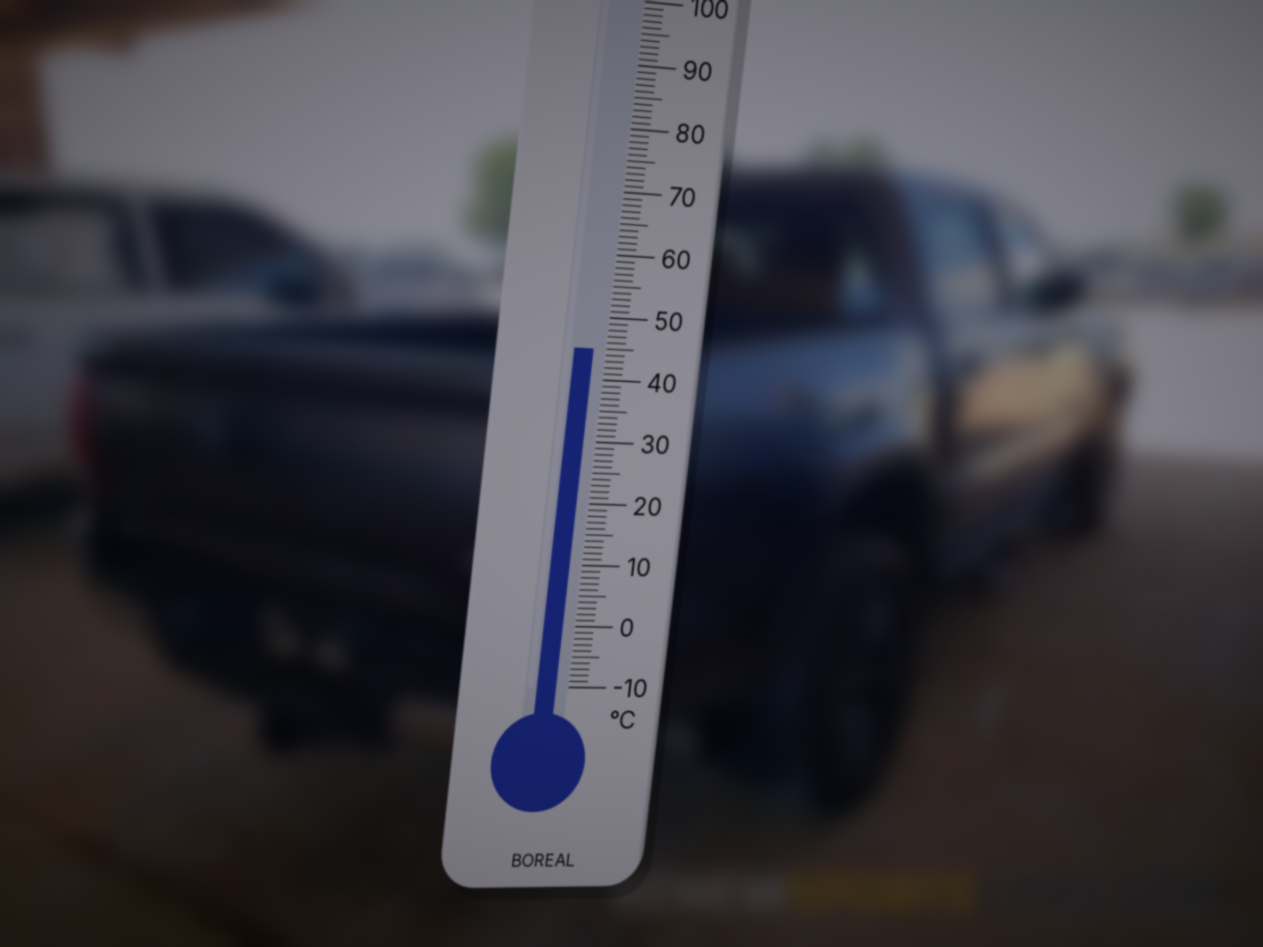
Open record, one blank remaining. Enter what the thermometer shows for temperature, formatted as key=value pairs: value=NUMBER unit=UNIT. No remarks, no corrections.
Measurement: value=45 unit=°C
